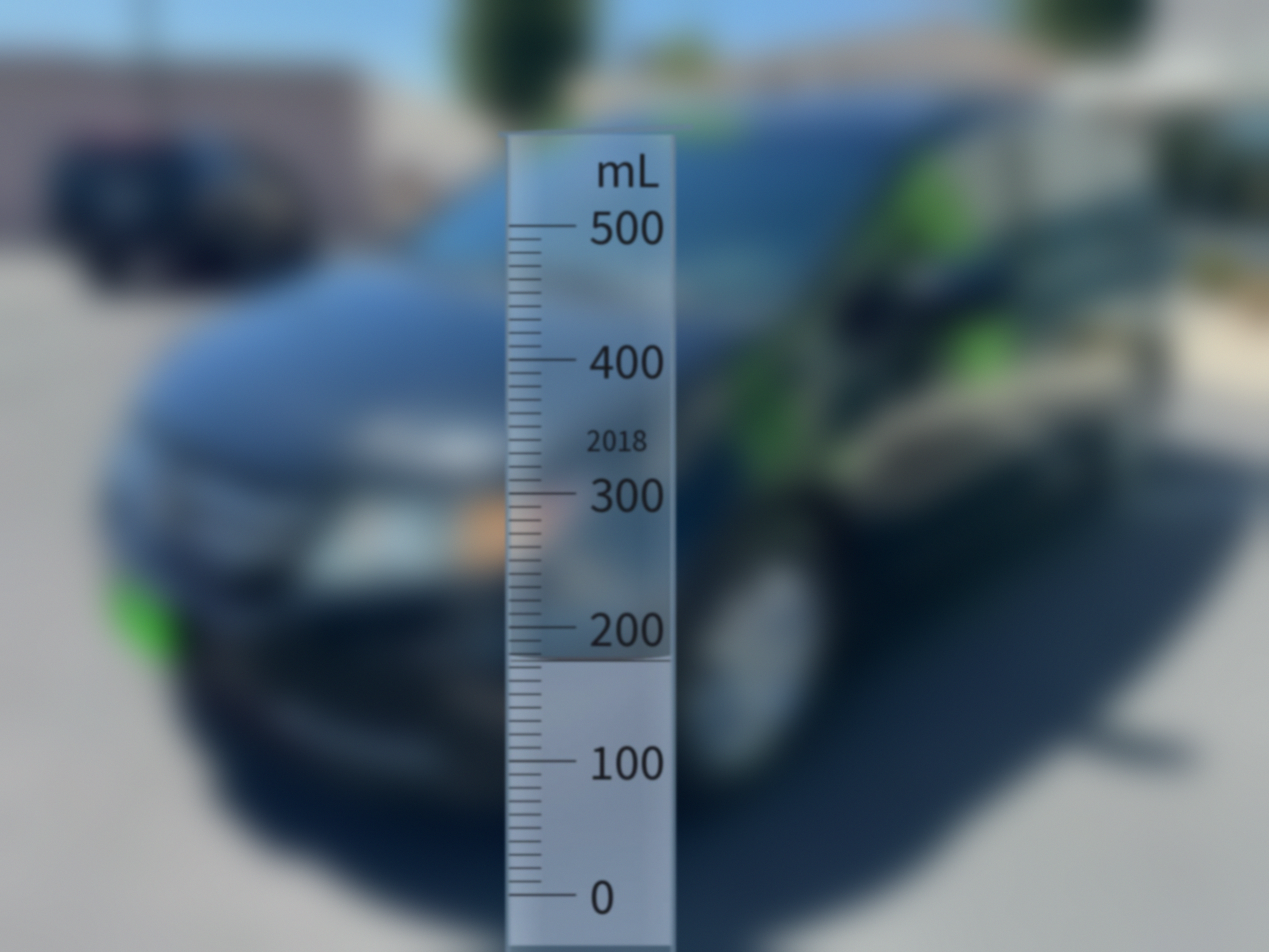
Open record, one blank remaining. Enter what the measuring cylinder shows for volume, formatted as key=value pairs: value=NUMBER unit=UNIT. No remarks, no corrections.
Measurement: value=175 unit=mL
